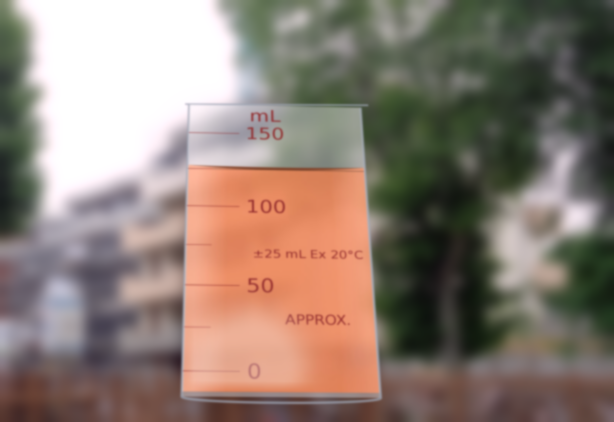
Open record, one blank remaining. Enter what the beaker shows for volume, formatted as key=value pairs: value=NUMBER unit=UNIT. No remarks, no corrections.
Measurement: value=125 unit=mL
